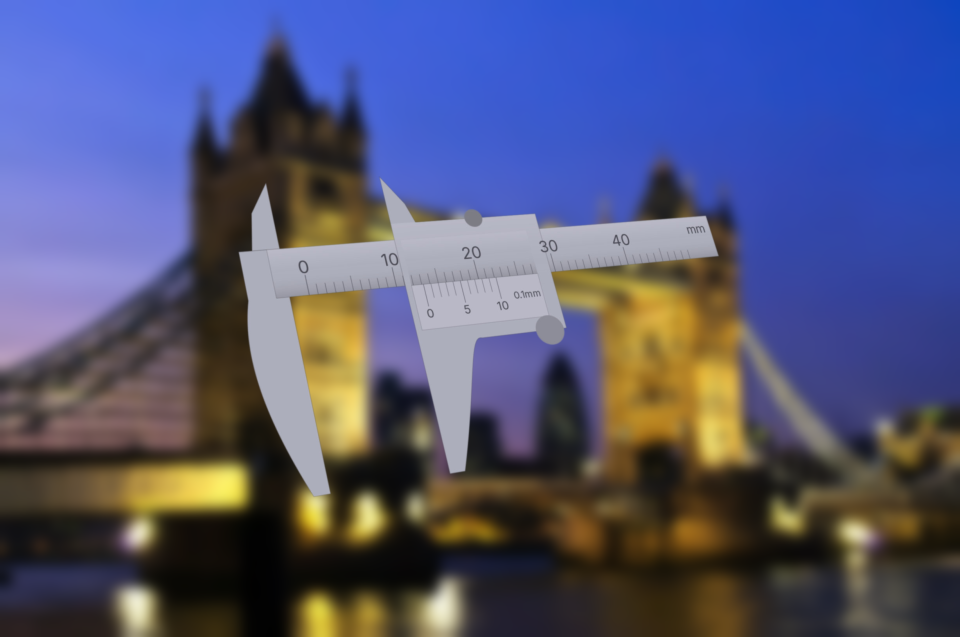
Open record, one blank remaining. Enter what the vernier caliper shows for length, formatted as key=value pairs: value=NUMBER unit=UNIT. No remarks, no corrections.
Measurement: value=13.2 unit=mm
